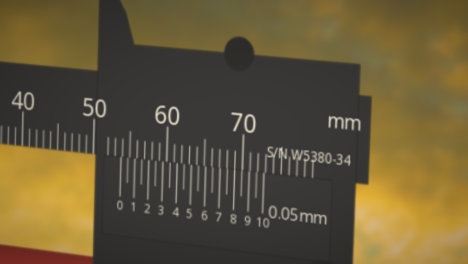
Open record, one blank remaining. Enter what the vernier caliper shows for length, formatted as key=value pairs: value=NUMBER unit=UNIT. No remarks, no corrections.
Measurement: value=53.8 unit=mm
